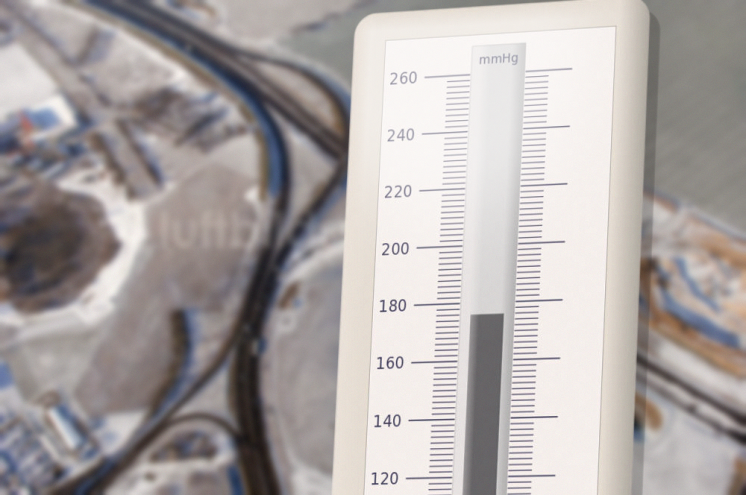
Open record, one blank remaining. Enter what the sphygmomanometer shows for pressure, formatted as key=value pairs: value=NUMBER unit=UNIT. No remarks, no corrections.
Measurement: value=176 unit=mmHg
